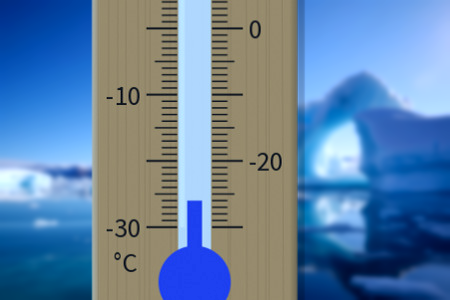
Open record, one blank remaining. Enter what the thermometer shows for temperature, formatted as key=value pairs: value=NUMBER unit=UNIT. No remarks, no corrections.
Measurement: value=-26 unit=°C
